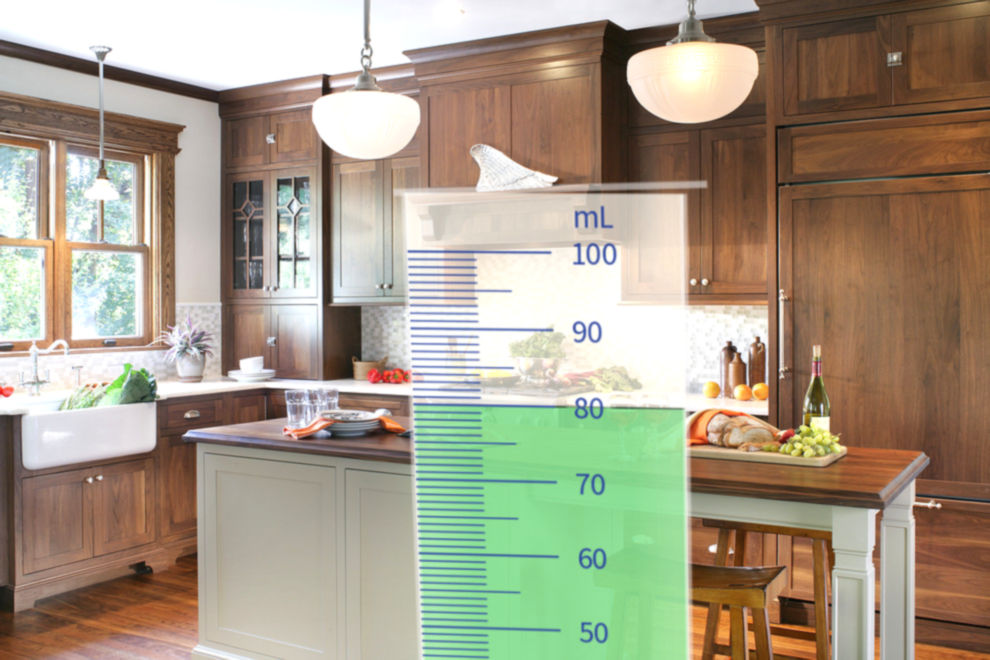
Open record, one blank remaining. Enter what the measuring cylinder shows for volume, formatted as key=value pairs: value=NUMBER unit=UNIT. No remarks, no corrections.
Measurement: value=80 unit=mL
